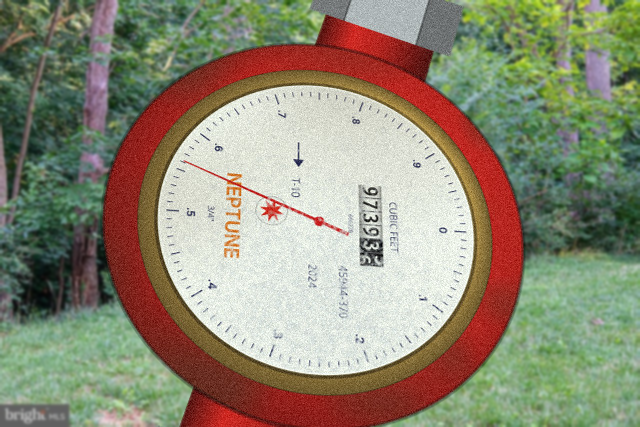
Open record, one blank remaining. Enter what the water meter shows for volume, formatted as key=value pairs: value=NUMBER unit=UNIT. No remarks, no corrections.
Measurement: value=973935.56 unit=ft³
